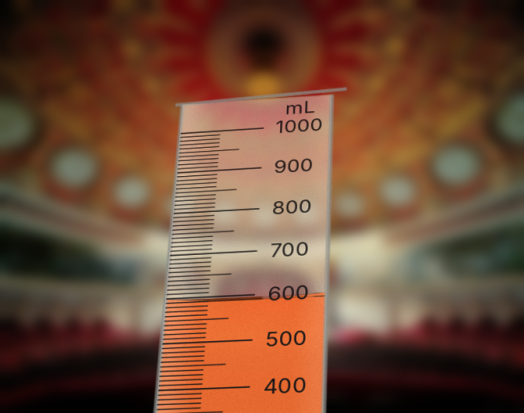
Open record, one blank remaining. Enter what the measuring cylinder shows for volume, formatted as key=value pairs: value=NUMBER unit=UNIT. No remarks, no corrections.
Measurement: value=590 unit=mL
